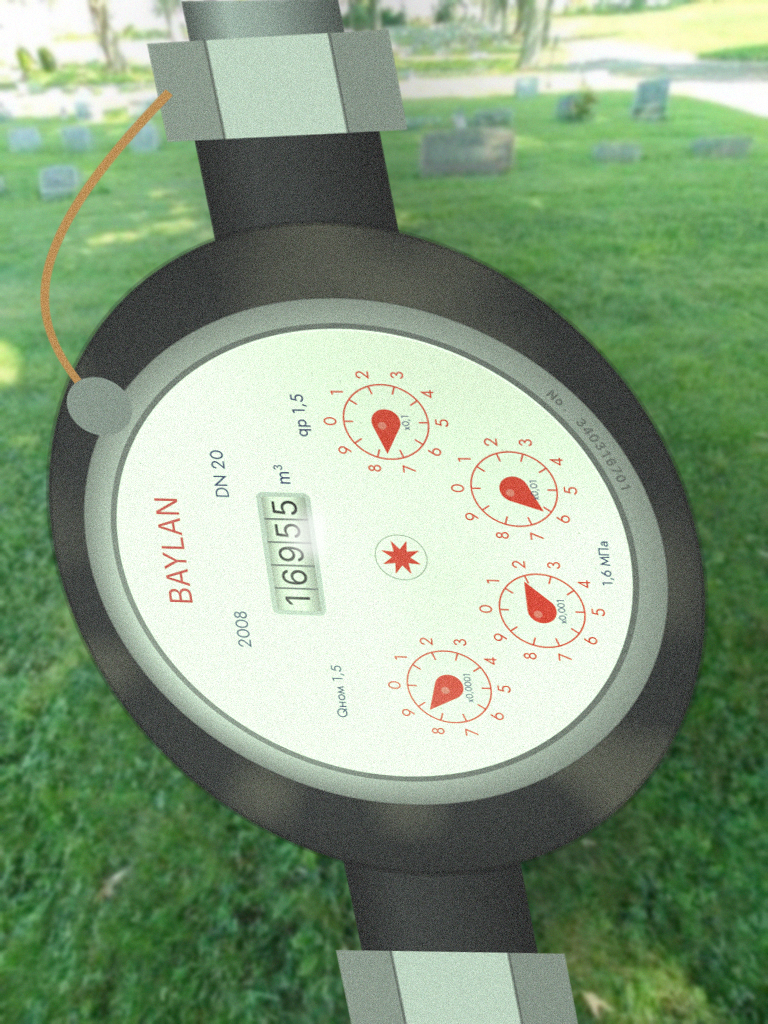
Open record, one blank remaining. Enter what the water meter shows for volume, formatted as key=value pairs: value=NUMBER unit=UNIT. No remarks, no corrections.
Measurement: value=16955.7618 unit=m³
